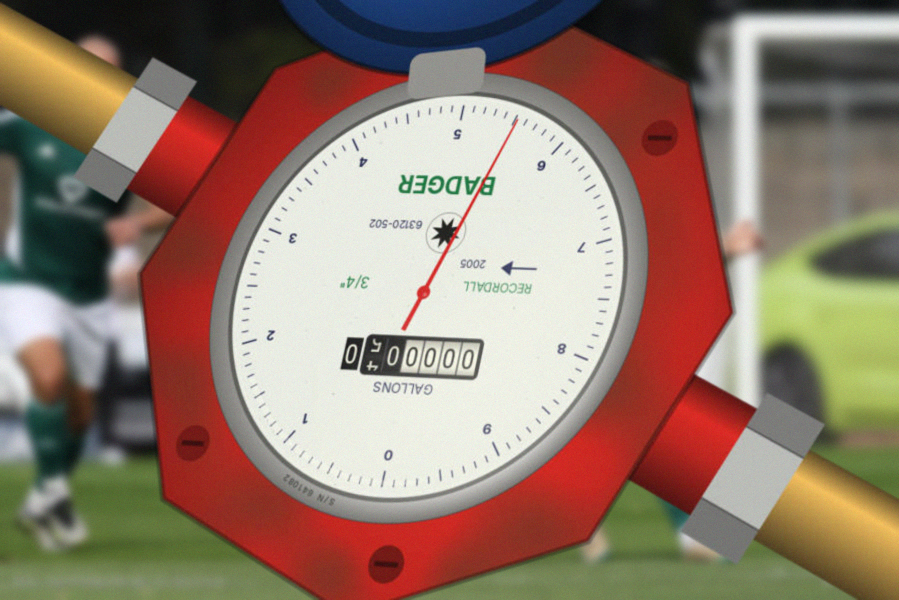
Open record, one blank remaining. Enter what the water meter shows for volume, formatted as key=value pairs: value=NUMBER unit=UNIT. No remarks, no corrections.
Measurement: value=45.5 unit=gal
